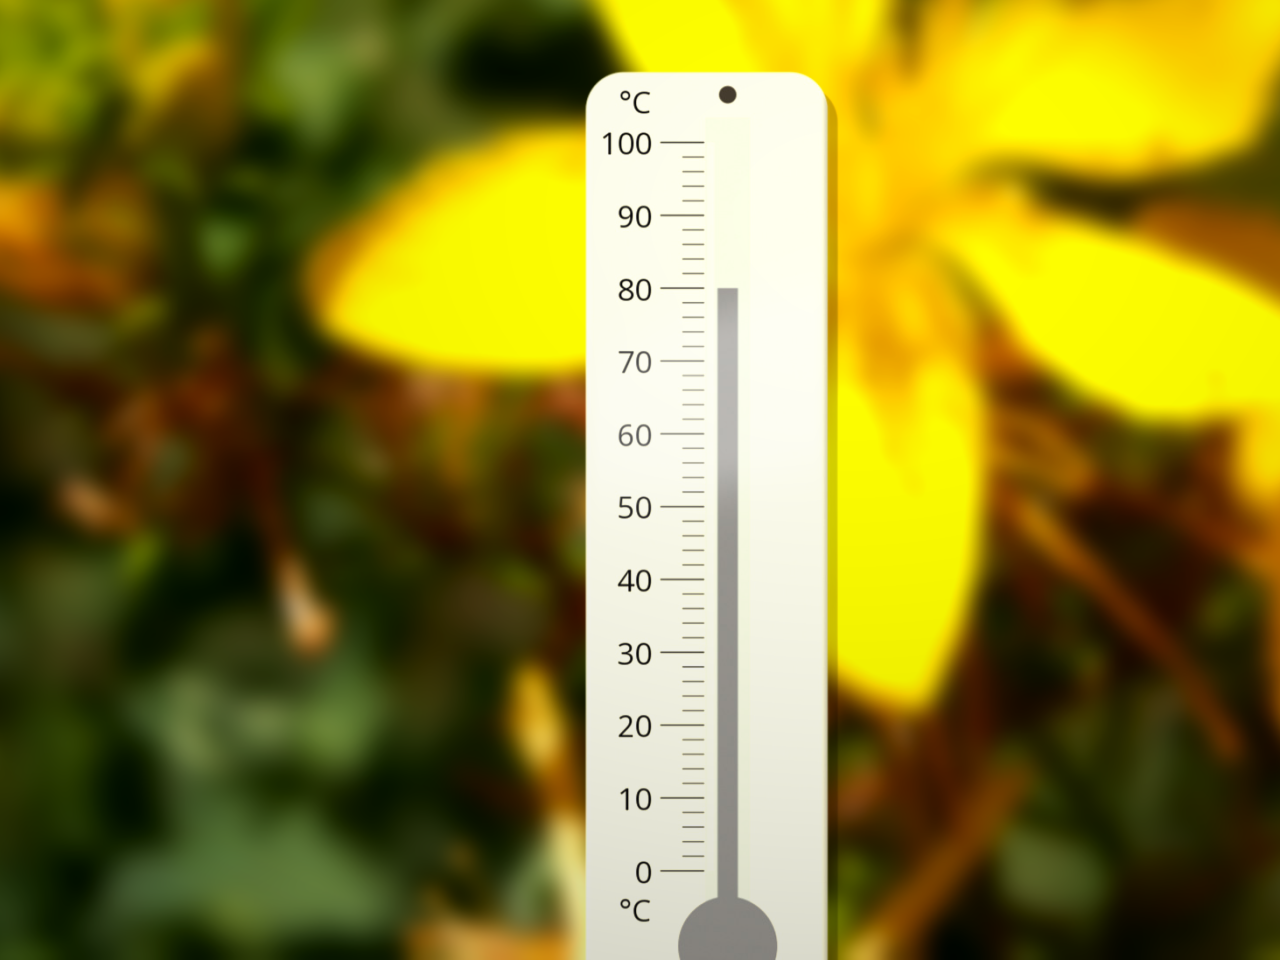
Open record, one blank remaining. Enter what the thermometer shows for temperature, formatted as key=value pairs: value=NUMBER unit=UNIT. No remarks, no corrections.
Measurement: value=80 unit=°C
